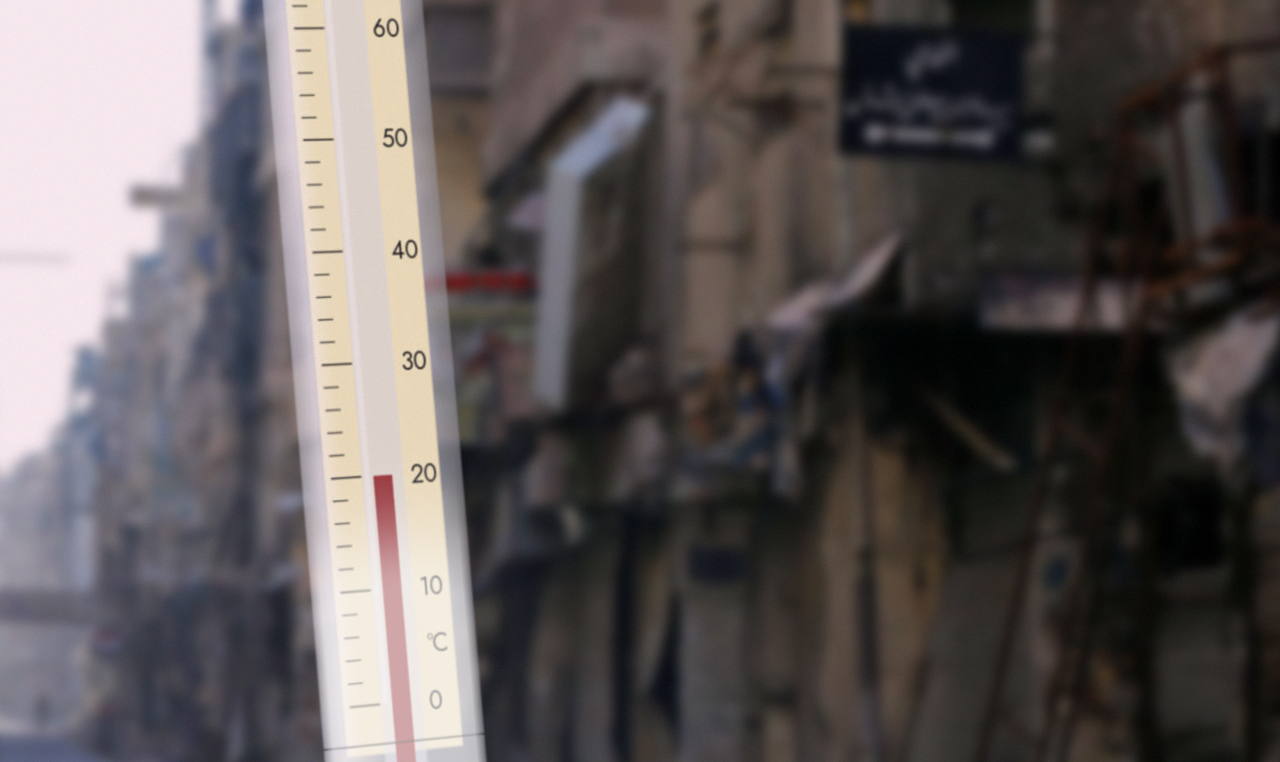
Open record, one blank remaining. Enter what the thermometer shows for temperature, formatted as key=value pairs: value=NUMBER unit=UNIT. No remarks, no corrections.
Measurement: value=20 unit=°C
